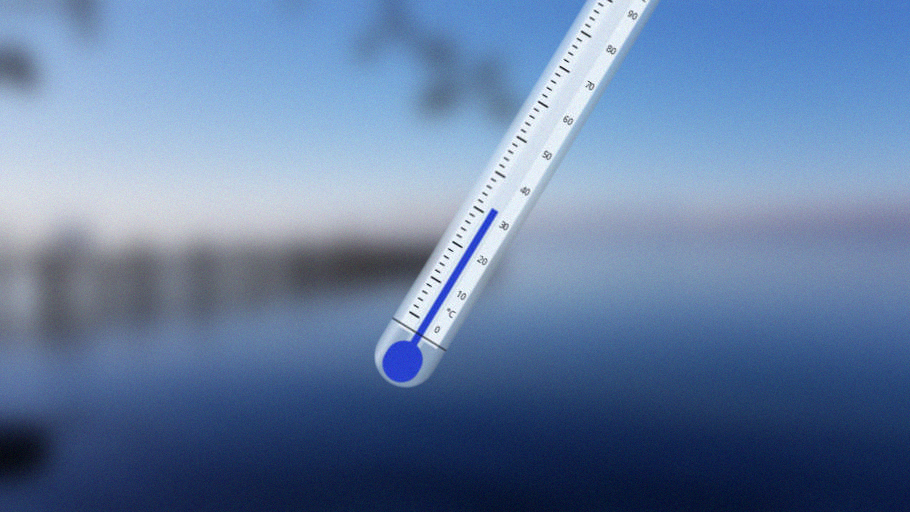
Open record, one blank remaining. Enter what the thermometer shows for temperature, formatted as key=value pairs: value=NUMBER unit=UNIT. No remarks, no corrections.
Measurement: value=32 unit=°C
